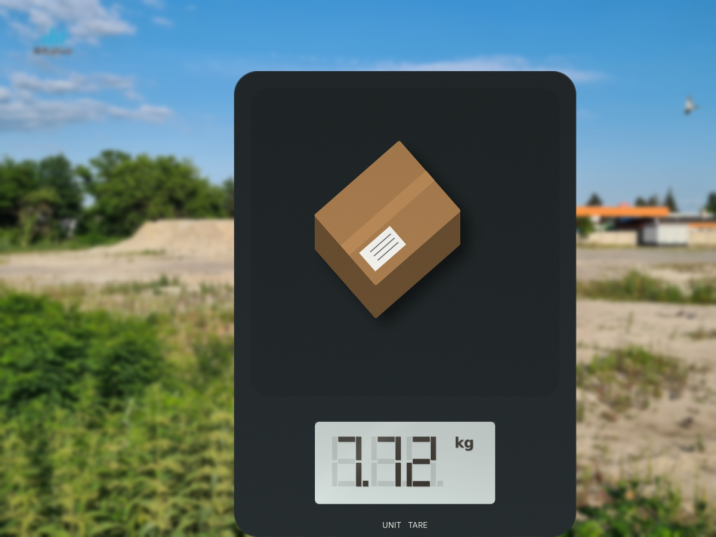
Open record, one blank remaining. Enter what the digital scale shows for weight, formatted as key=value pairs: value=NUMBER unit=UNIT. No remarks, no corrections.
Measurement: value=7.72 unit=kg
